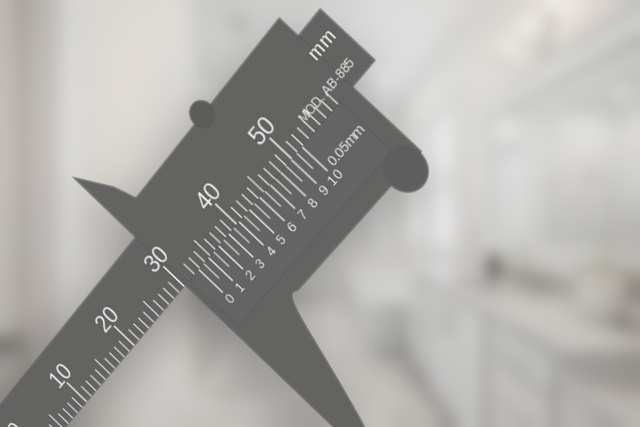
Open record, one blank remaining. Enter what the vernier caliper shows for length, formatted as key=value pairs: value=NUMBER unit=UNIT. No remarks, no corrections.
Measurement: value=32.8 unit=mm
